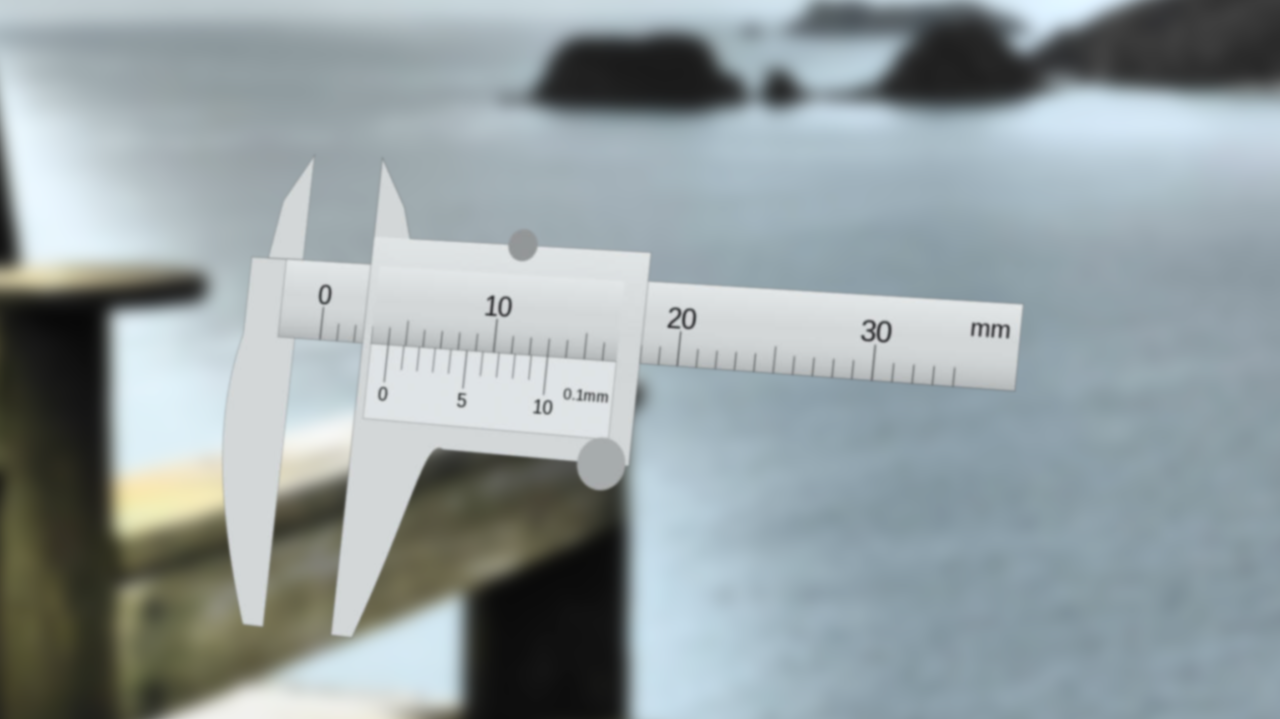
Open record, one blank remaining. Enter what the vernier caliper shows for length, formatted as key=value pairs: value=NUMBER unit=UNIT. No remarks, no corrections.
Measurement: value=4.0 unit=mm
